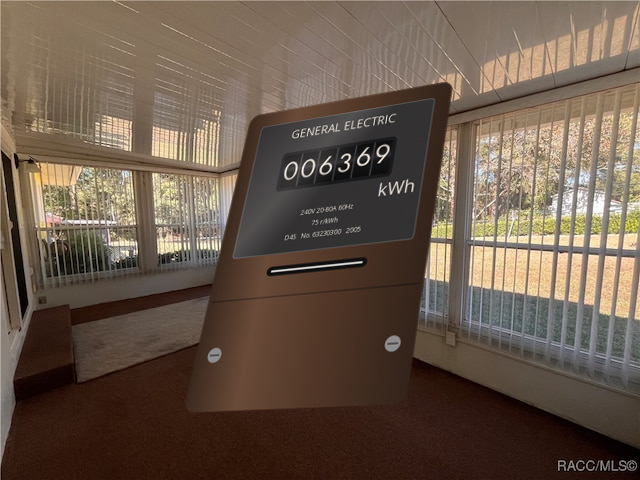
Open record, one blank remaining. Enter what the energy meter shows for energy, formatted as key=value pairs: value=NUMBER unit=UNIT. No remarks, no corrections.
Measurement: value=6369 unit=kWh
